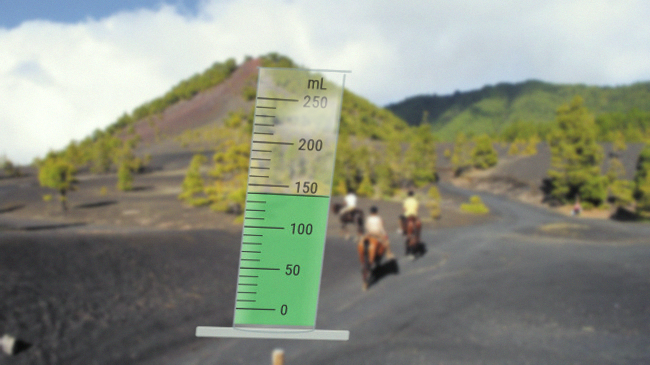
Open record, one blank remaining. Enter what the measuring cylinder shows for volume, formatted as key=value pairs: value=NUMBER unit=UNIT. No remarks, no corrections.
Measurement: value=140 unit=mL
